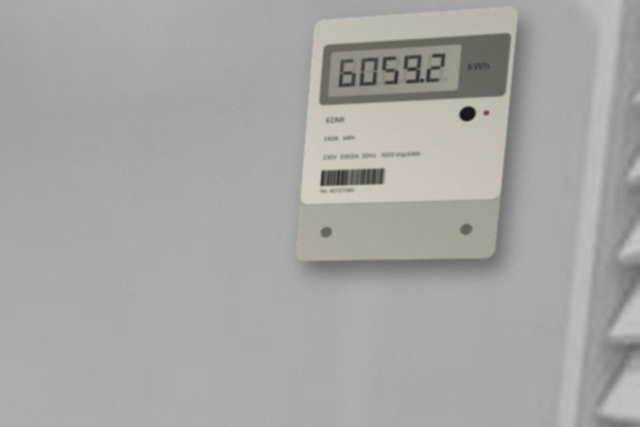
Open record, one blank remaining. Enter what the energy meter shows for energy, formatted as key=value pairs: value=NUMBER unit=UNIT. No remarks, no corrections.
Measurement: value=6059.2 unit=kWh
